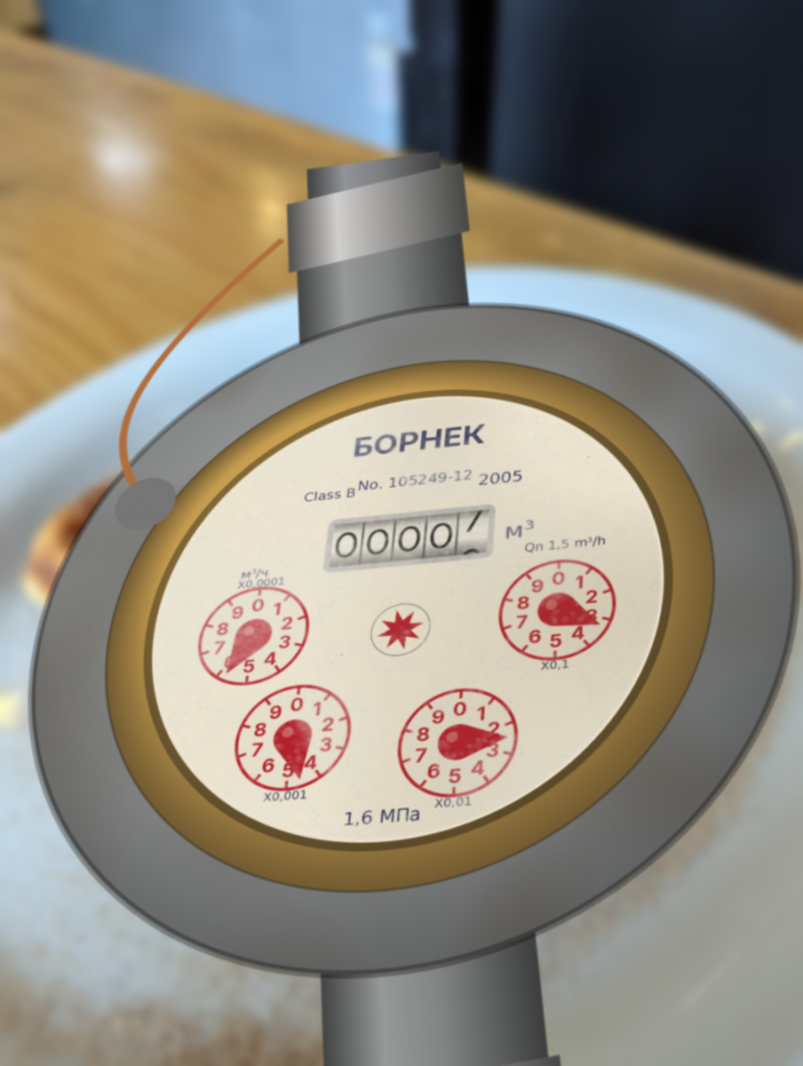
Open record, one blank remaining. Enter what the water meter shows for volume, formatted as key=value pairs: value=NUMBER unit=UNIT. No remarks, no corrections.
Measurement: value=7.3245 unit=m³
